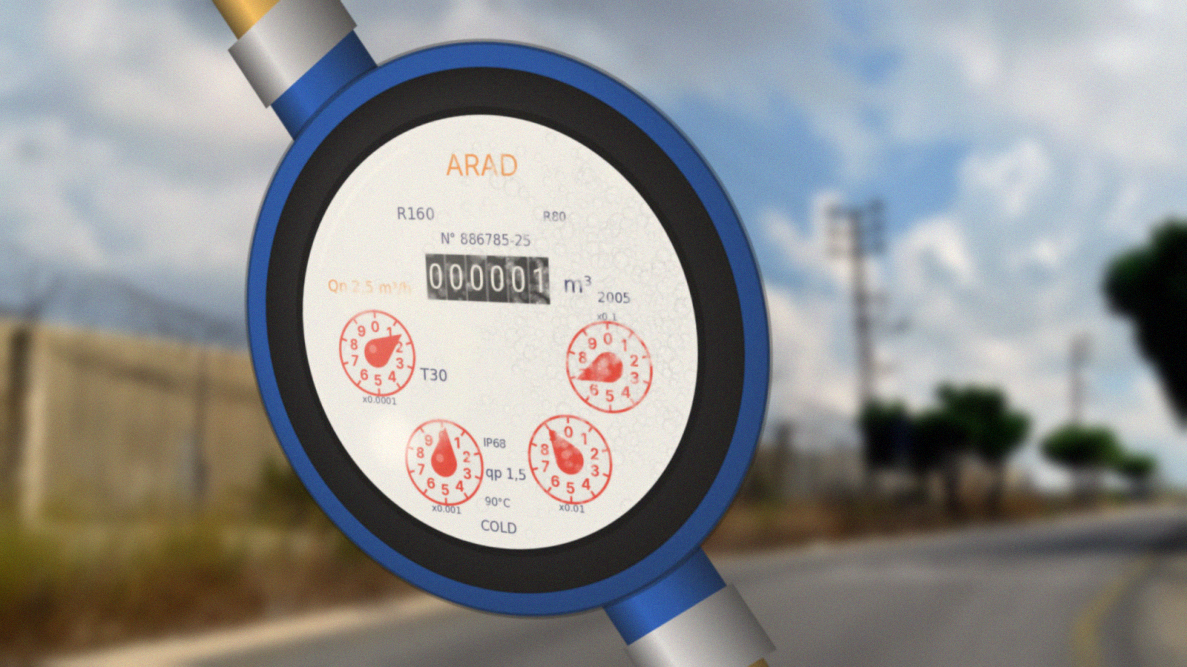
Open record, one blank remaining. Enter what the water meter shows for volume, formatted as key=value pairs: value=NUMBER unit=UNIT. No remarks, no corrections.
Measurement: value=1.6901 unit=m³
